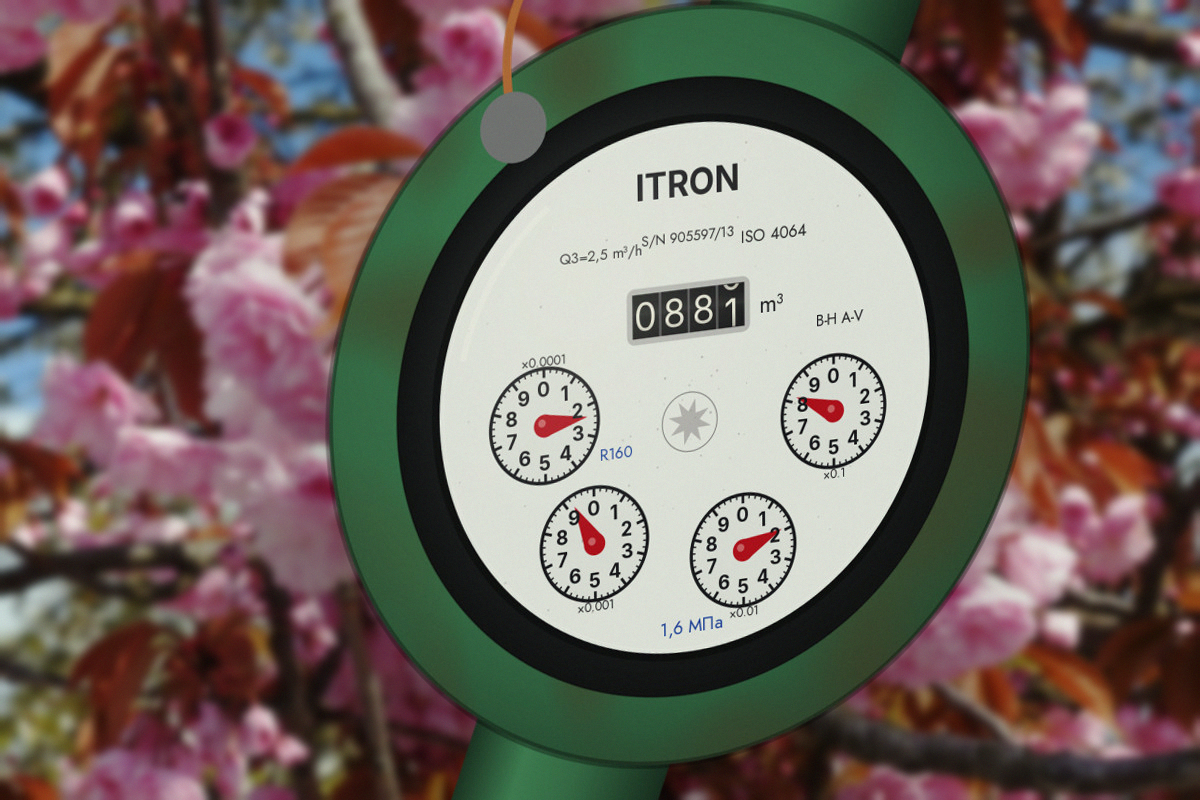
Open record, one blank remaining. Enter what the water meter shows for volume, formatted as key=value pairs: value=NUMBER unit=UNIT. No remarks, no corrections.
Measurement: value=880.8192 unit=m³
